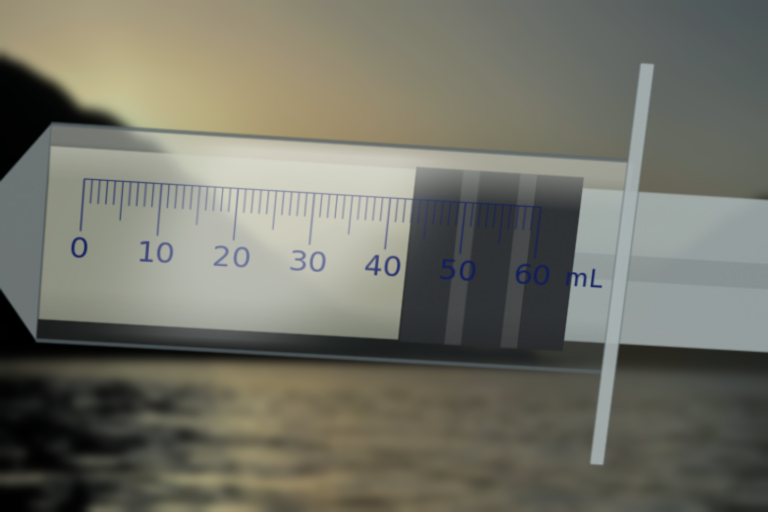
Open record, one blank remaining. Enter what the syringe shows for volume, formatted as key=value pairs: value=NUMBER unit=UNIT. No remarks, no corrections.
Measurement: value=43 unit=mL
